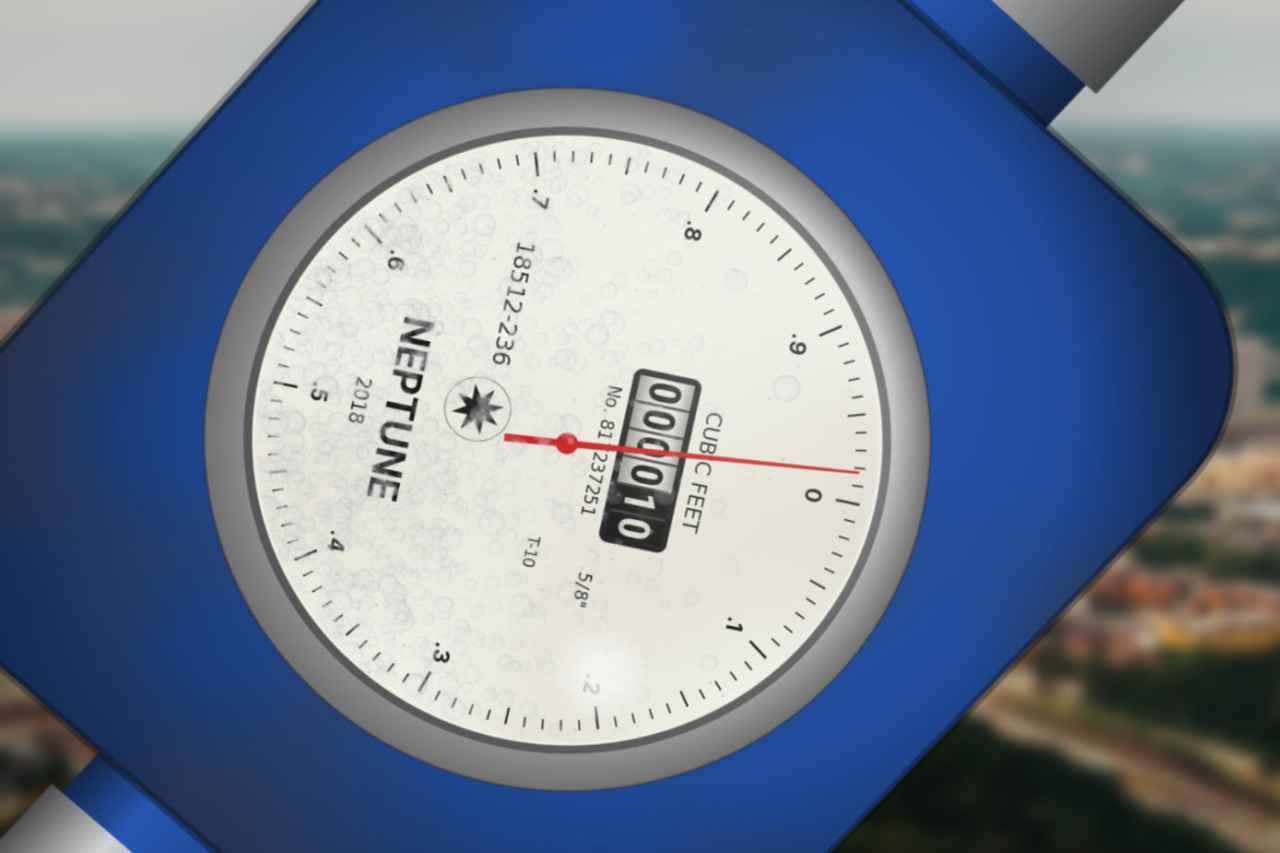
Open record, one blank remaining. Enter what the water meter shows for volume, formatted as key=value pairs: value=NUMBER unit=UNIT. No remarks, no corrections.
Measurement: value=9.98 unit=ft³
